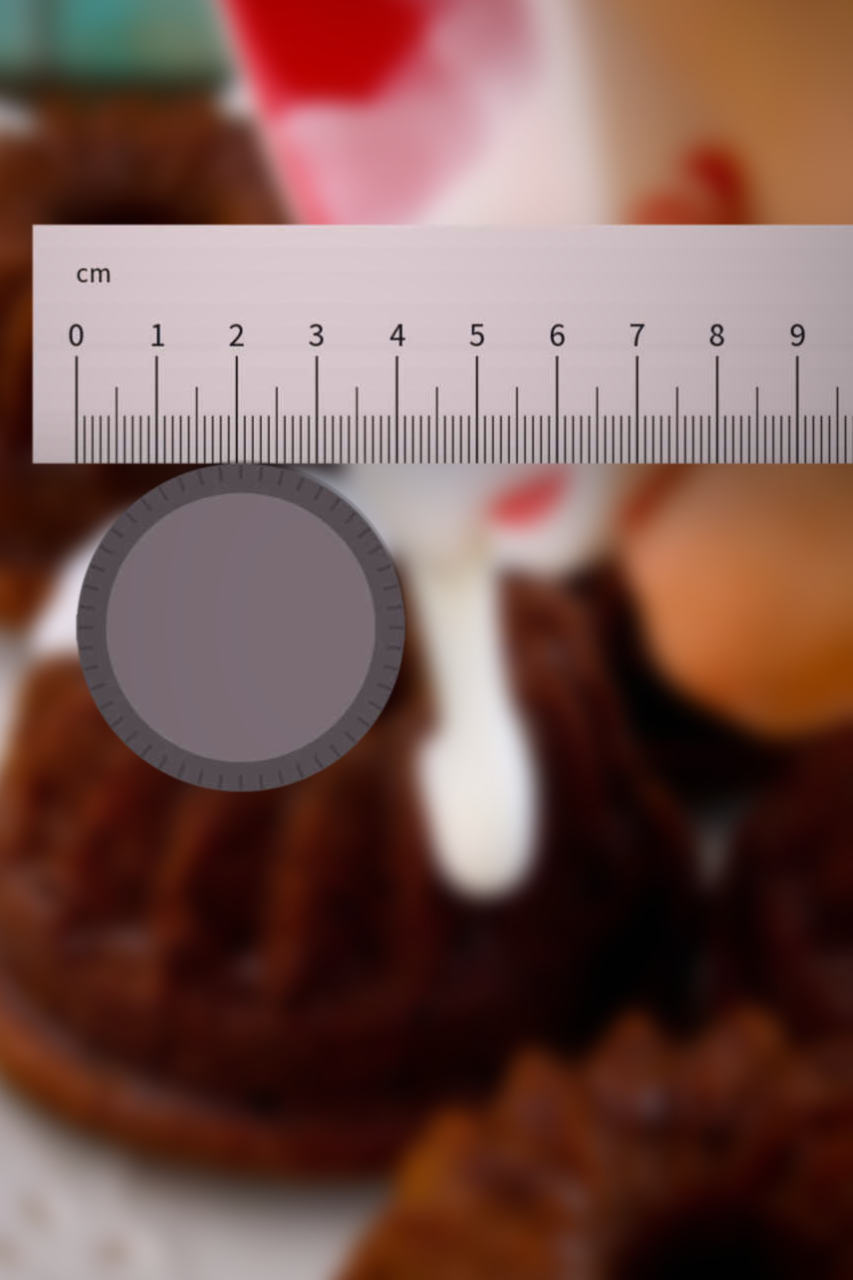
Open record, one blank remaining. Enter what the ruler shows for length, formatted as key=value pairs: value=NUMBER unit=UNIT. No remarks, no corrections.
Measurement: value=4.1 unit=cm
